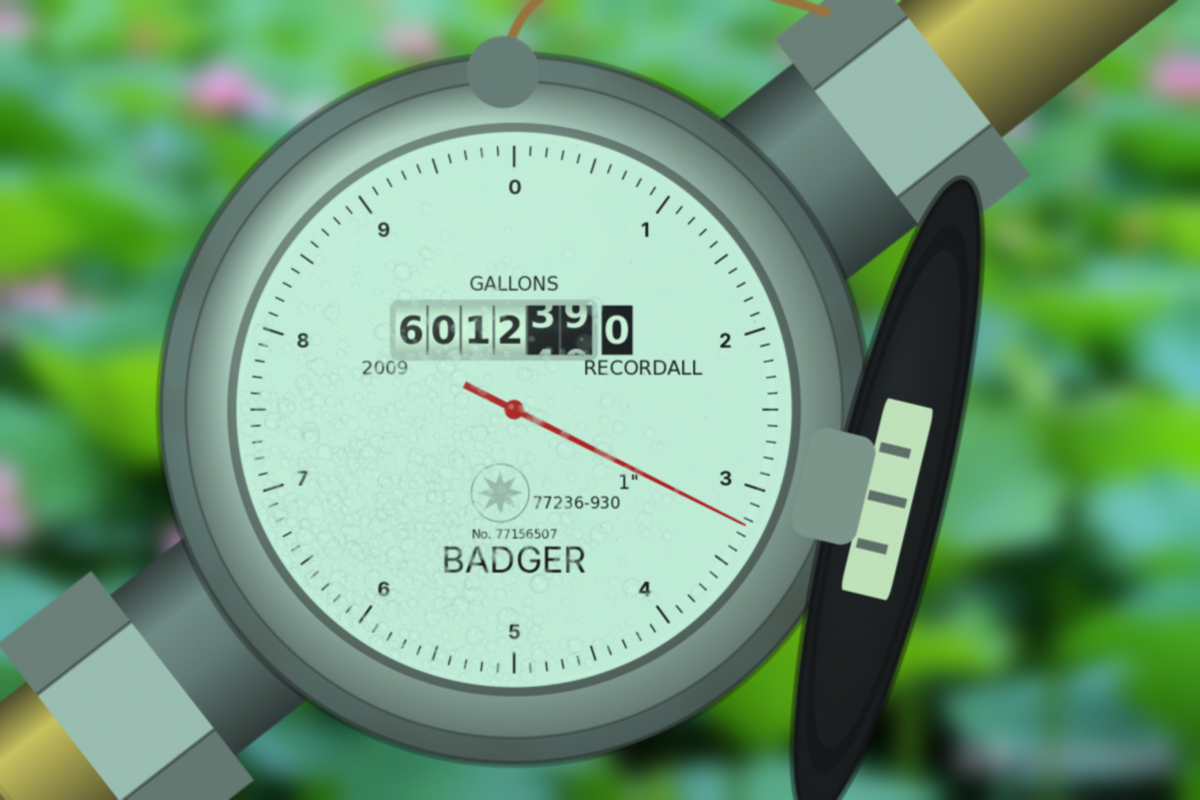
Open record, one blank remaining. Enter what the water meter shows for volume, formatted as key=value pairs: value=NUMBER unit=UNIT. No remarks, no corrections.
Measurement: value=6012393.2 unit=gal
